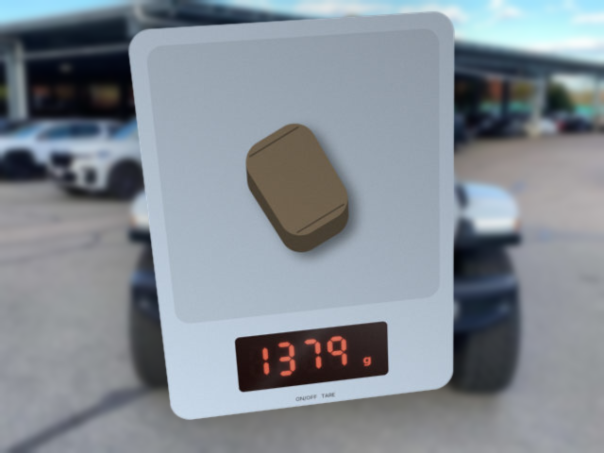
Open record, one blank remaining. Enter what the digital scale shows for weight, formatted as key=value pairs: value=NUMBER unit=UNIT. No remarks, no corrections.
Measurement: value=1379 unit=g
